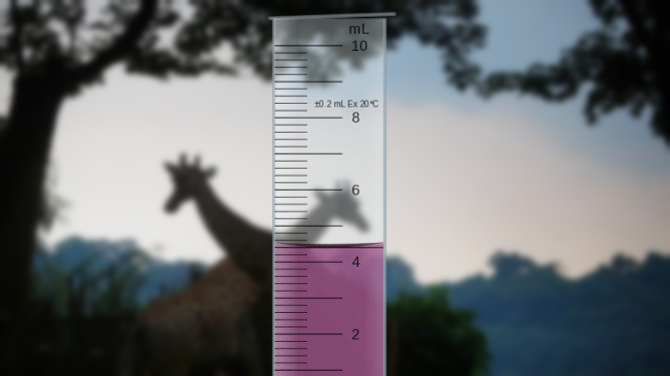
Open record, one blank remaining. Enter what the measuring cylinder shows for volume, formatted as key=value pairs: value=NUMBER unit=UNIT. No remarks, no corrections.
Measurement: value=4.4 unit=mL
